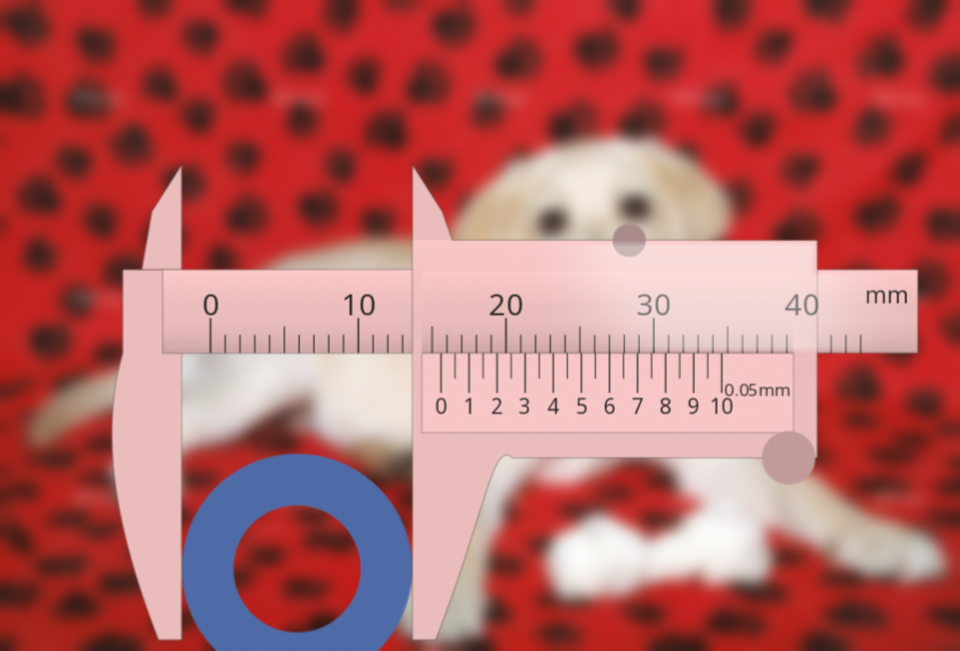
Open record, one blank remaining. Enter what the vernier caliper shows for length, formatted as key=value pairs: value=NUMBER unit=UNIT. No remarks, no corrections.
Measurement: value=15.6 unit=mm
